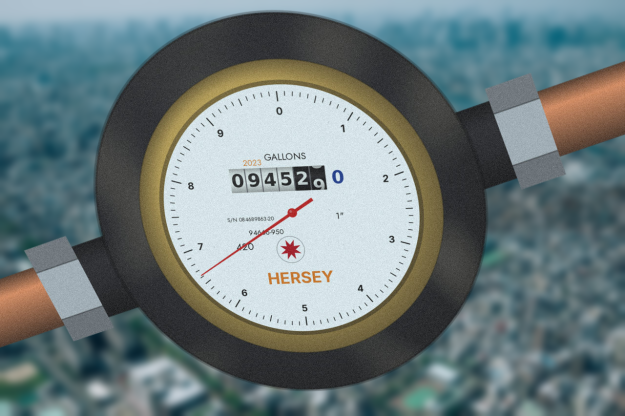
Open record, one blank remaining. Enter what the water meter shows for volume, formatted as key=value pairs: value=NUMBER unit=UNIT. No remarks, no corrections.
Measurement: value=945286.6 unit=gal
